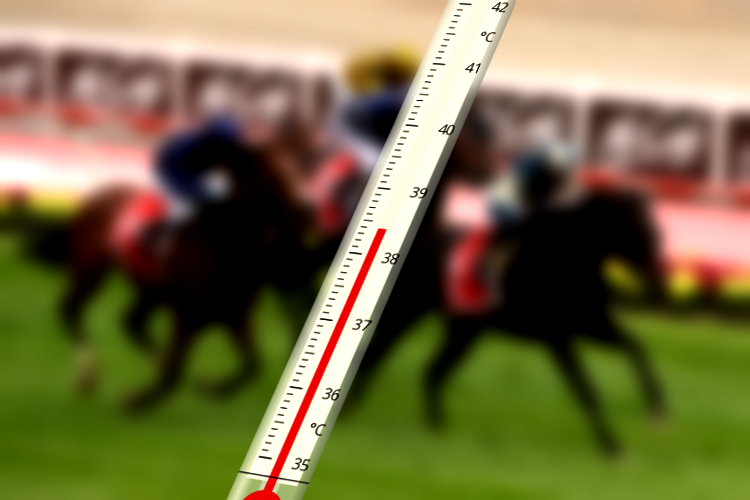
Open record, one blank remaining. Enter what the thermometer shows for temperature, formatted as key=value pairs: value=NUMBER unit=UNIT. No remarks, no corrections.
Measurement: value=38.4 unit=°C
